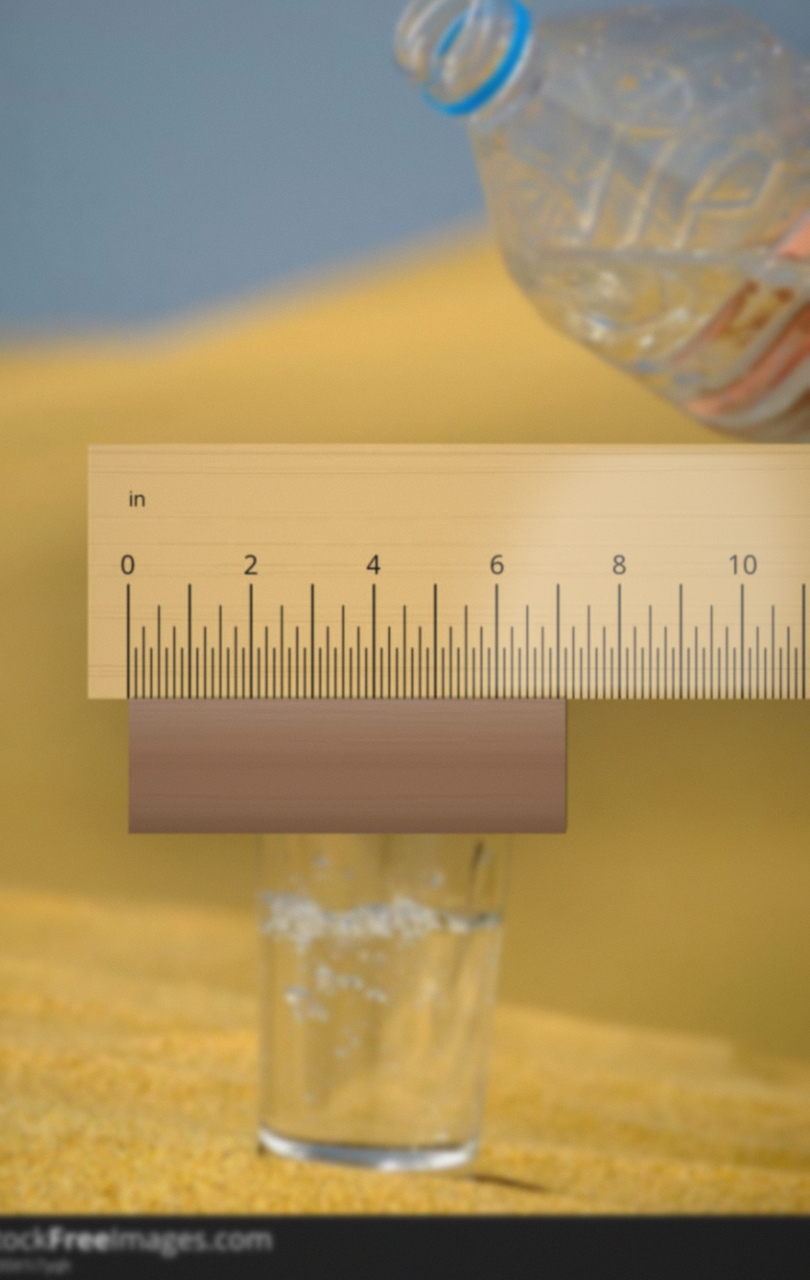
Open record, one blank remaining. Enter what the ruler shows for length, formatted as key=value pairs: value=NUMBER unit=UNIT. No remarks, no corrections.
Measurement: value=7.125 unit=in
